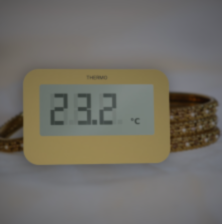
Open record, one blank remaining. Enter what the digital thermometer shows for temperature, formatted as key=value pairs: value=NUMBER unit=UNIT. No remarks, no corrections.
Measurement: value=23.2 unit=°C
